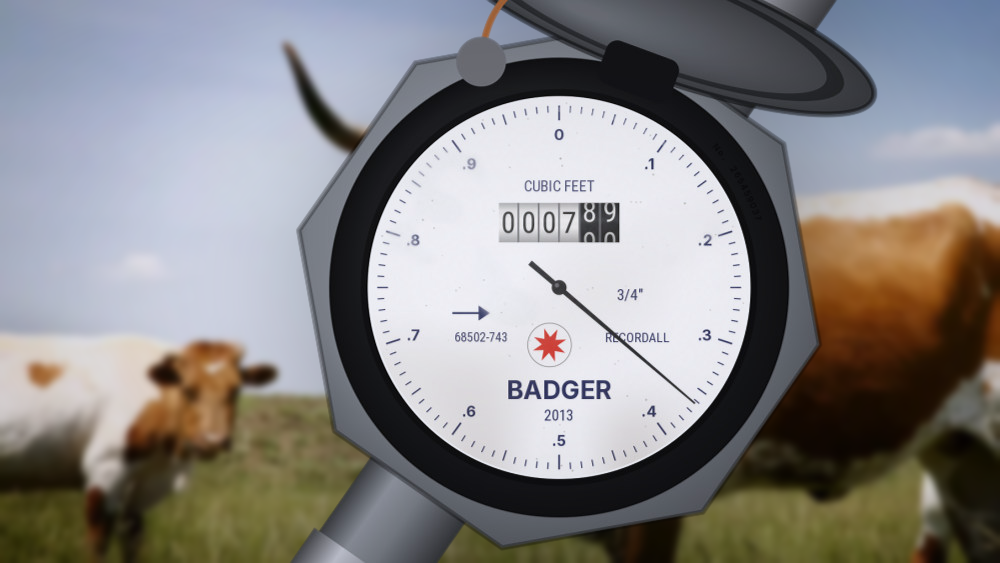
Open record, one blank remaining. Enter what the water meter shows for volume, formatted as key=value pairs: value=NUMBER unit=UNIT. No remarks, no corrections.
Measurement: value=789.36 unit=ft³
